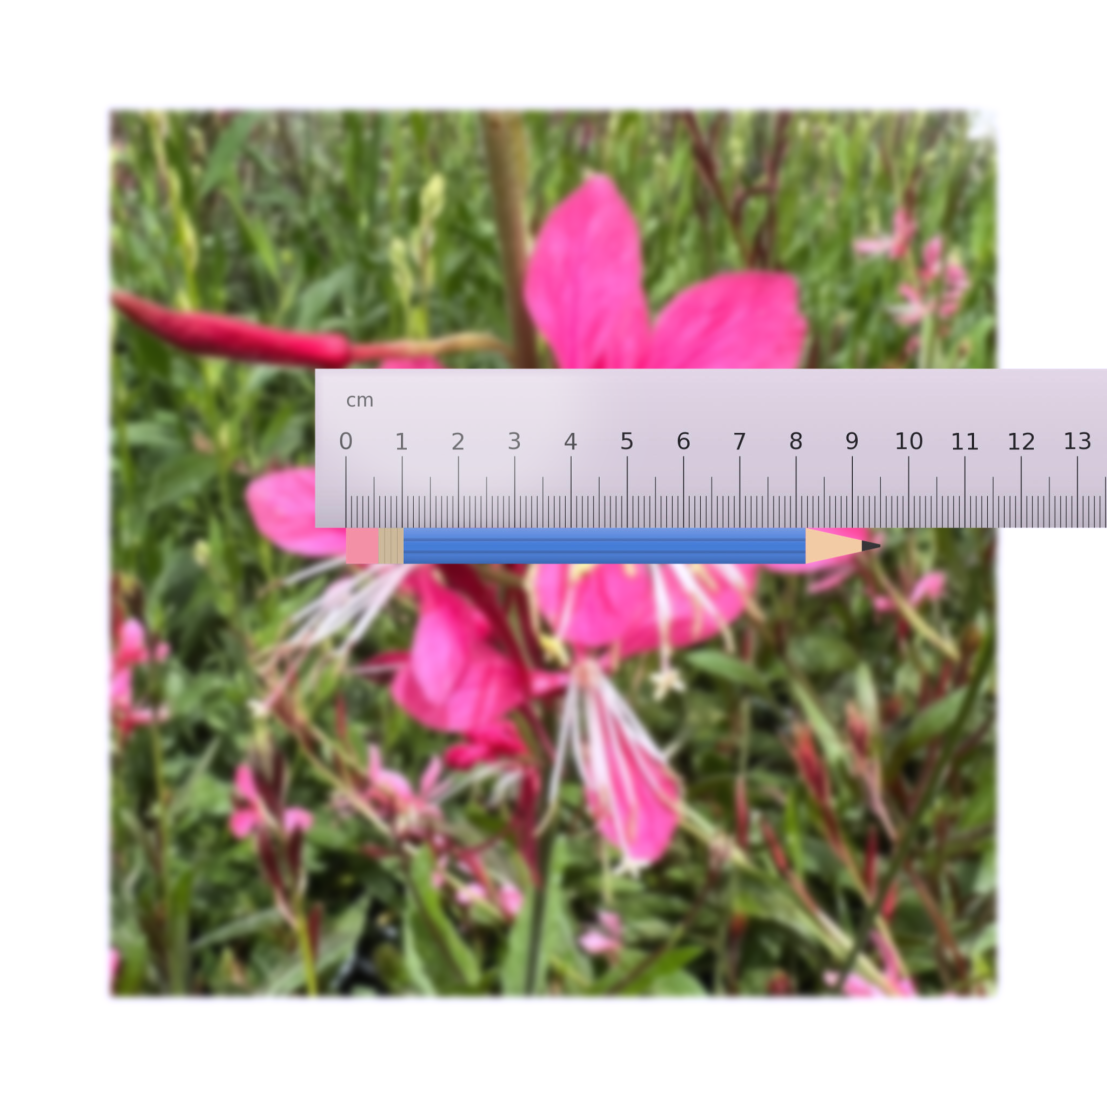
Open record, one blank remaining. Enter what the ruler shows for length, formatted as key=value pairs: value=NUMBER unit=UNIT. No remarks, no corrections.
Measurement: value=9.5 unit=cm
